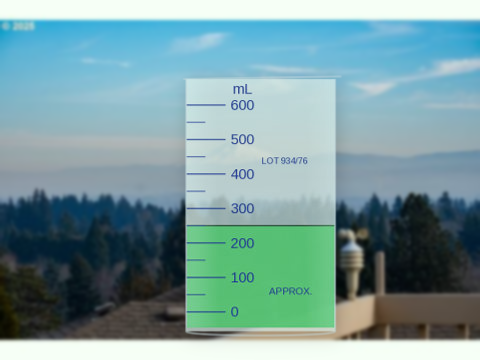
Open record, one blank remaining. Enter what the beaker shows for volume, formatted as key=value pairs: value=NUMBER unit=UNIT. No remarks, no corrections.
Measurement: value=250 unit=mL
